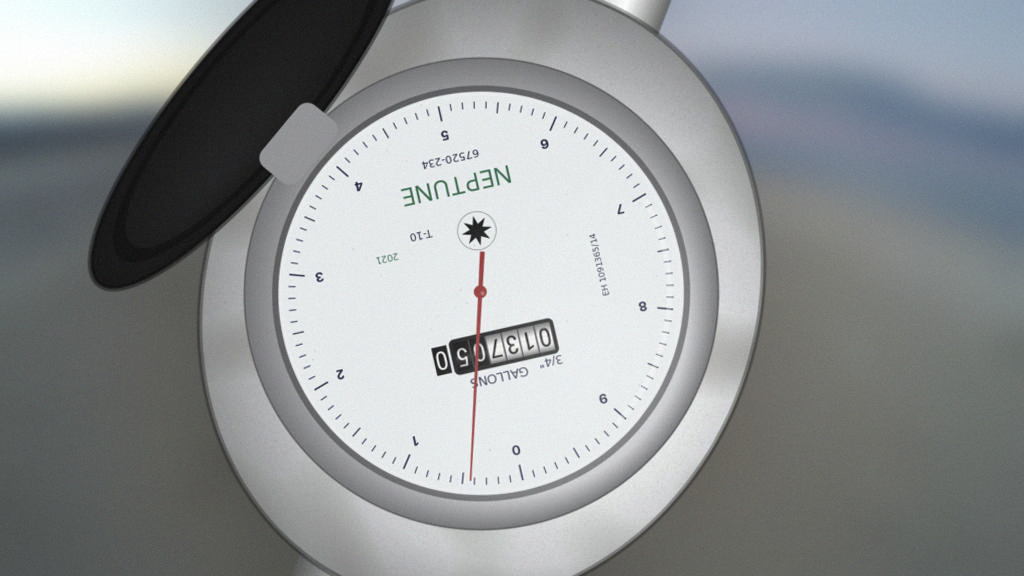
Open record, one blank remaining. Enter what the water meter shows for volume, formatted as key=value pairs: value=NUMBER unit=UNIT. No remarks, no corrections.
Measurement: value=137050.4 unit=gal
